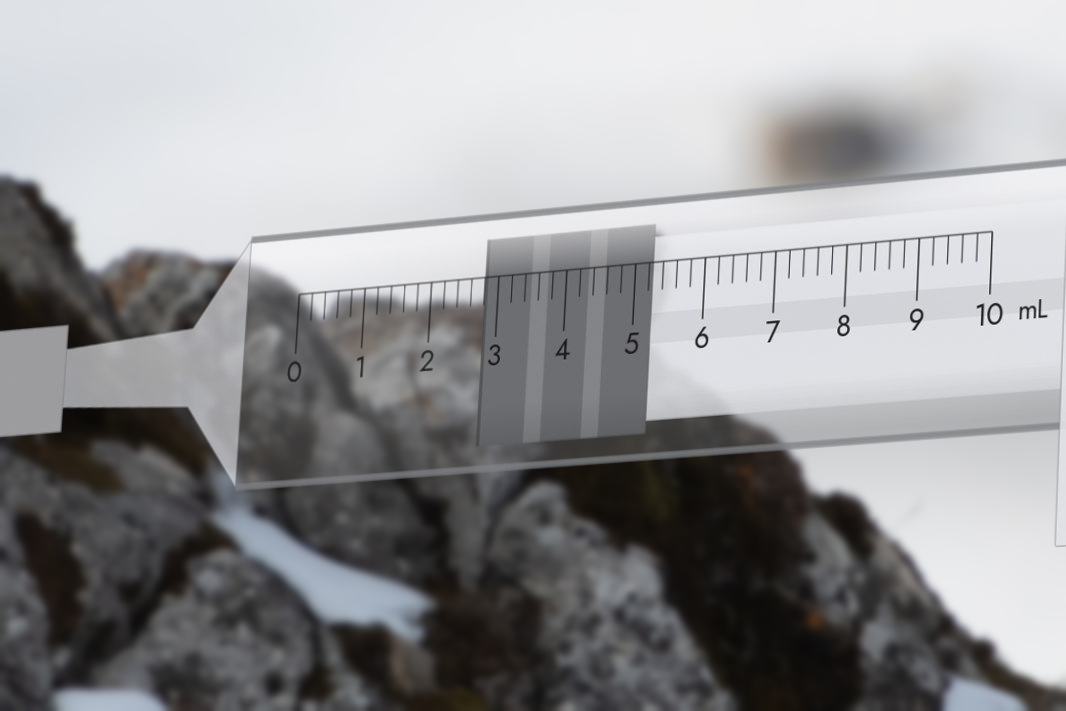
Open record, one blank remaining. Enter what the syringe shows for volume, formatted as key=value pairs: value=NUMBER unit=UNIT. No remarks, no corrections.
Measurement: value=2.8 unit=mL
